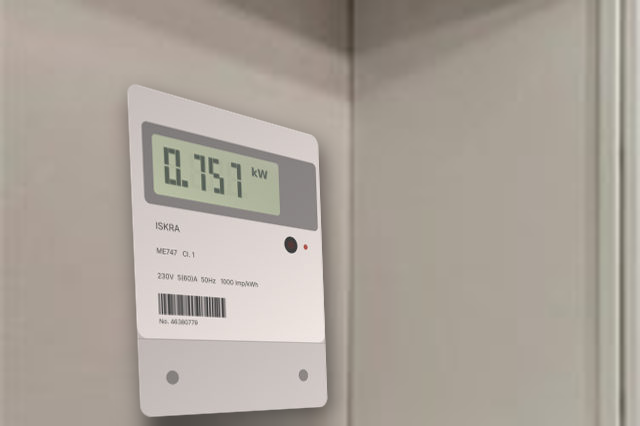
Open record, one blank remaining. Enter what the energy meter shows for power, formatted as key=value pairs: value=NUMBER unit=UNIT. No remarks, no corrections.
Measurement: value=0.757 unit=kW
